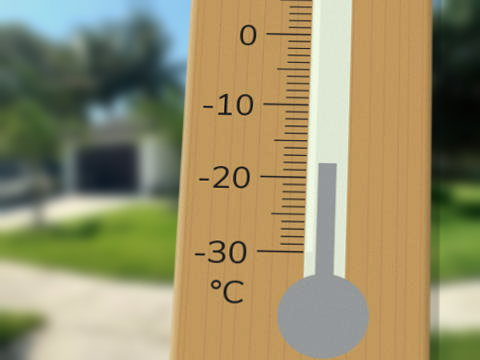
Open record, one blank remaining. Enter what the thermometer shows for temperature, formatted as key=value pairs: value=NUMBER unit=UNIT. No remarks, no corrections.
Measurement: value=-18 unit=°C
